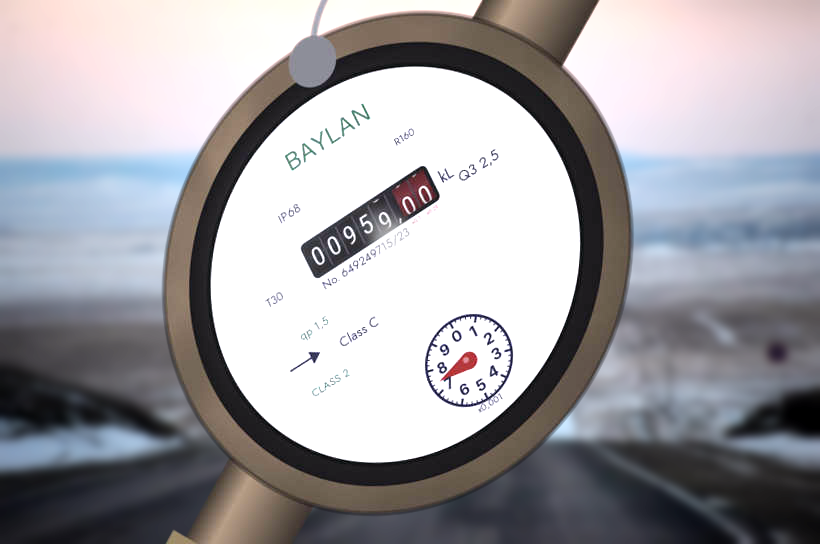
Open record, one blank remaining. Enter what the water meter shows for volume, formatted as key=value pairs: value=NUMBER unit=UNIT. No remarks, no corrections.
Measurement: value=958.997 unit=kL
